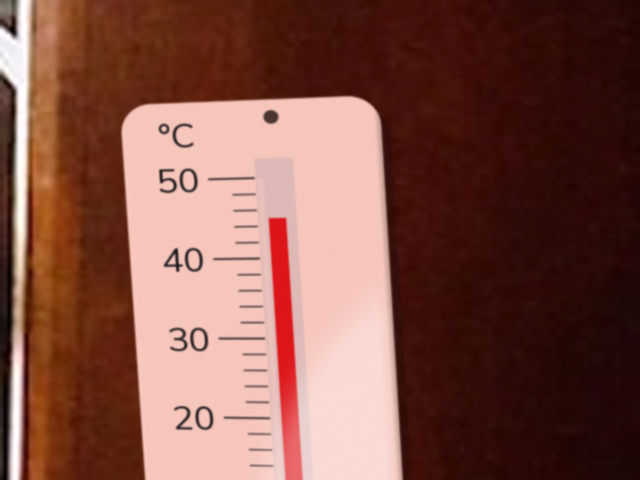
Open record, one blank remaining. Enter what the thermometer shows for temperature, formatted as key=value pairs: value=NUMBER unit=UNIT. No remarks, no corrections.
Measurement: value=45 unit=°C
